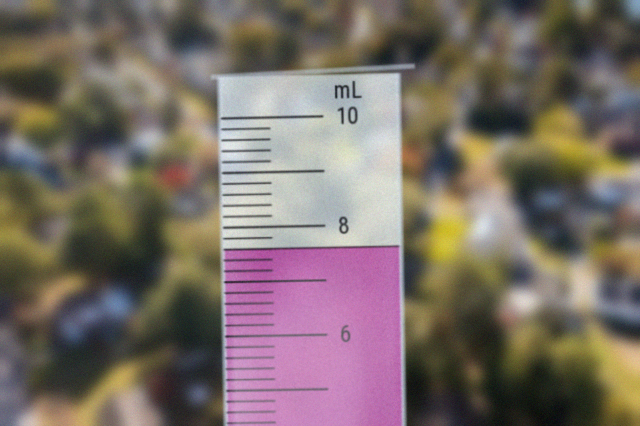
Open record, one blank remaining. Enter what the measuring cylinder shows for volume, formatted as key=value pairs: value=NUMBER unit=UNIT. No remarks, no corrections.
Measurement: value=7.6 unit=mL
